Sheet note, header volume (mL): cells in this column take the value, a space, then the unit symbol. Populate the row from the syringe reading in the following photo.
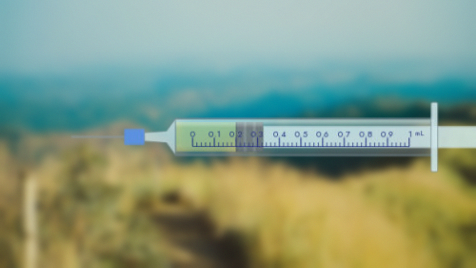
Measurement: 0.2 mL
